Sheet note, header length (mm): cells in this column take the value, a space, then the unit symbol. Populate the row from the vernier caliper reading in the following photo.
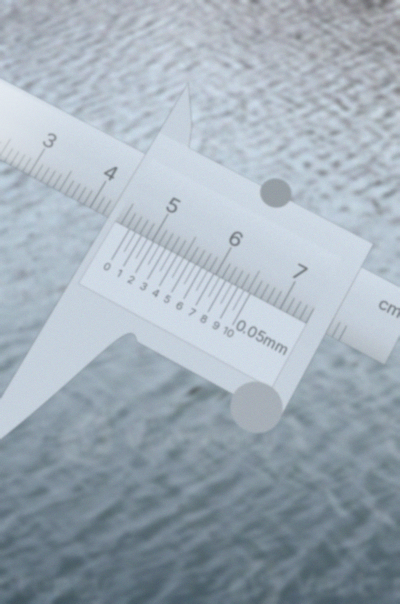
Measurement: 46.4 mm
